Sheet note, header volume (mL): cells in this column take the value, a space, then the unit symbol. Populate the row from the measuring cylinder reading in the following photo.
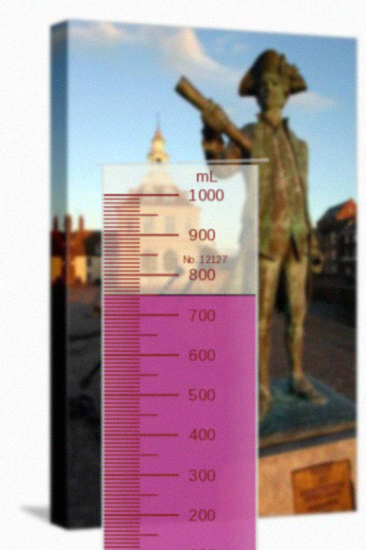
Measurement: 750 mL
